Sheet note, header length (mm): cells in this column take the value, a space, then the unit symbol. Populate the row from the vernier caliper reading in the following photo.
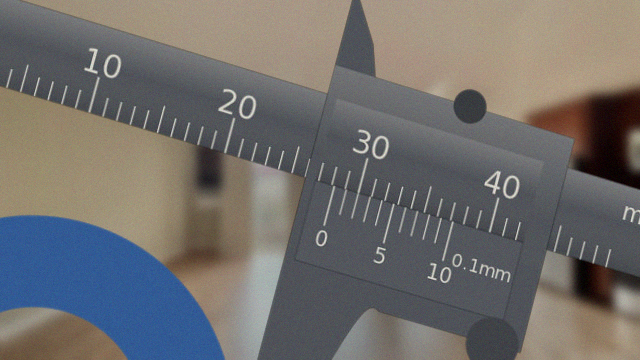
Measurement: 28.2 mm
